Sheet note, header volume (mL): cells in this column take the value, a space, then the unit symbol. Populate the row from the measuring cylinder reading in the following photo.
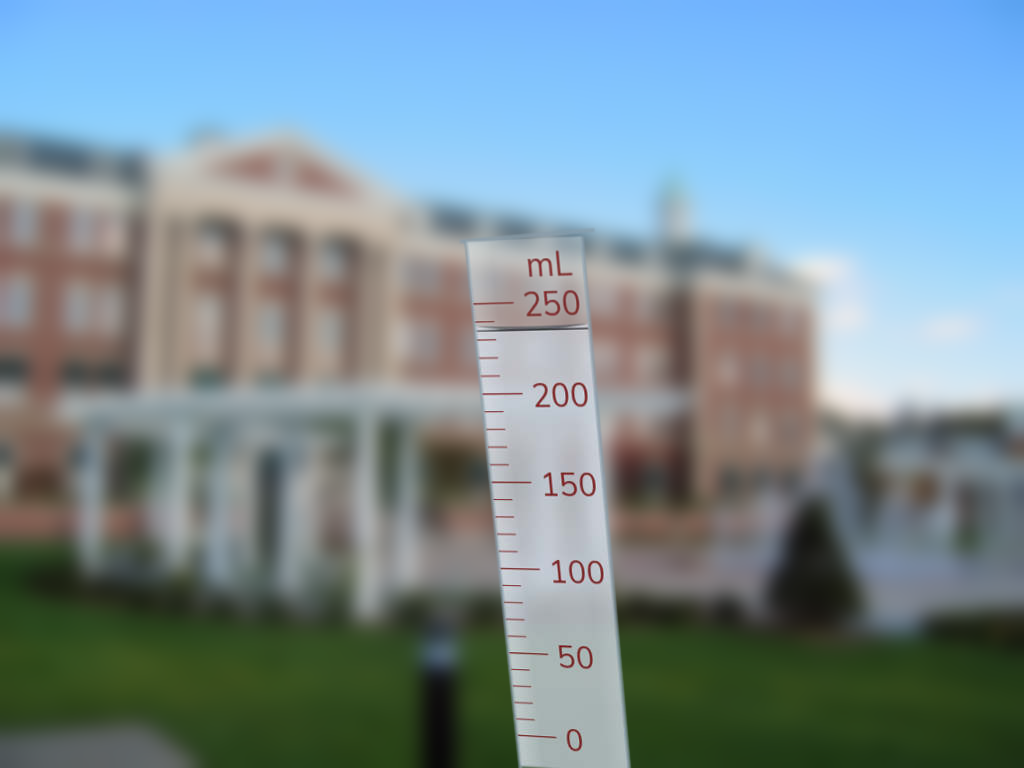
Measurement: 235 mL
